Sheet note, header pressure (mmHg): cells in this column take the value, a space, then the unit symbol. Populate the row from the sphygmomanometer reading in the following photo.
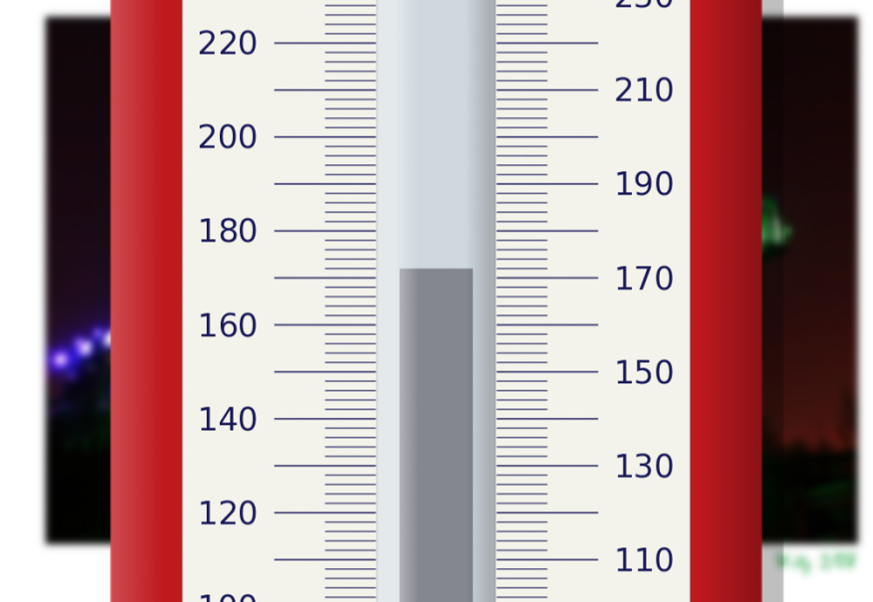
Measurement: 172 mmHg
